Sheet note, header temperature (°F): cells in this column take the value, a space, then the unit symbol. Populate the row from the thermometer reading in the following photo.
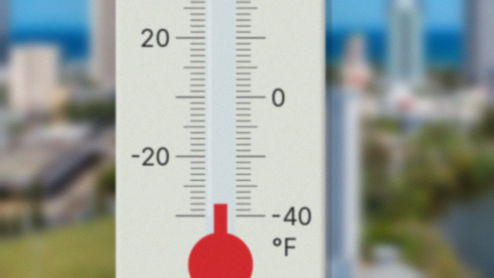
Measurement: -36 °F
